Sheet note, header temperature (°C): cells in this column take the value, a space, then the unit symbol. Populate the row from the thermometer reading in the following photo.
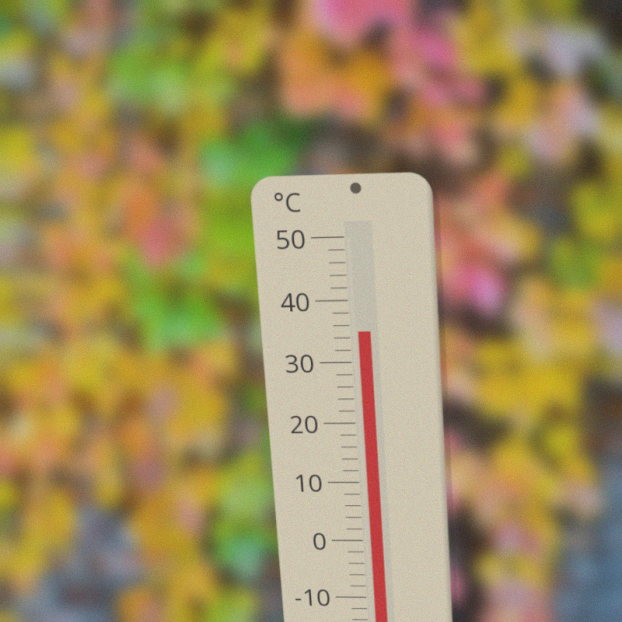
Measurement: 35 °C
